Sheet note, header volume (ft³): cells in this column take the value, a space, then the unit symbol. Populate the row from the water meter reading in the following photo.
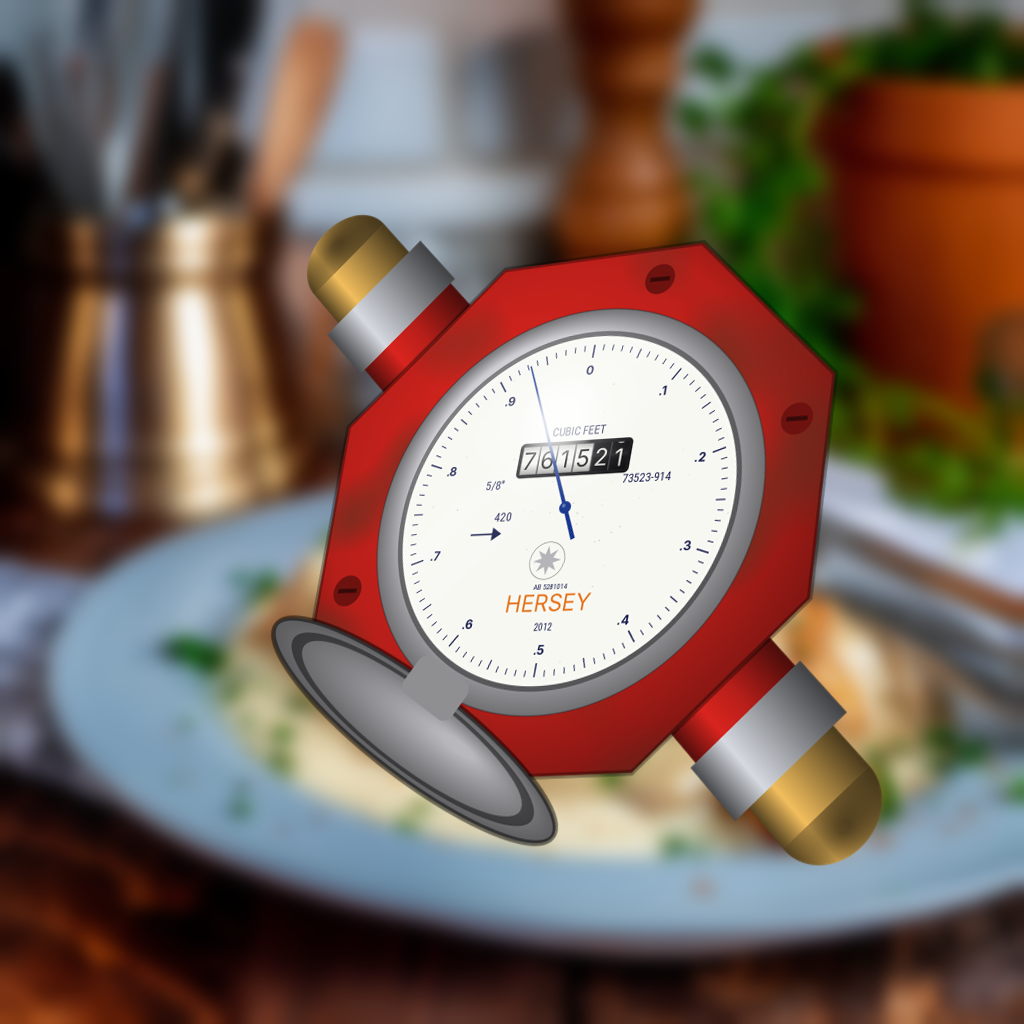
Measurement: 761520.93 ft³
